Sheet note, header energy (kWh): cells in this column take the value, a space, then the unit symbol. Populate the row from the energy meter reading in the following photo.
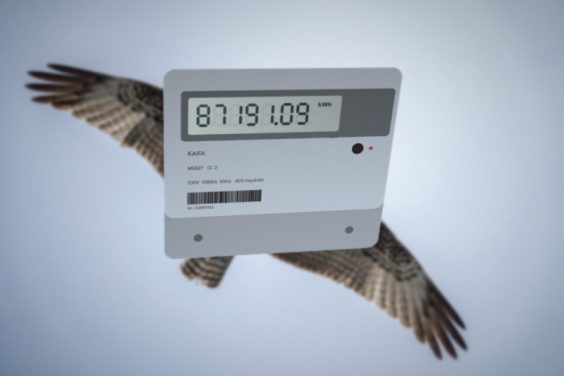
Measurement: 87191.09 kWh
